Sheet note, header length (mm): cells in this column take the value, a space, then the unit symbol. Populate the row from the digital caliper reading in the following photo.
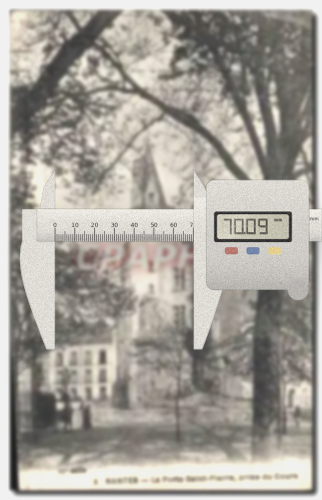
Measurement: 70.09 mm
